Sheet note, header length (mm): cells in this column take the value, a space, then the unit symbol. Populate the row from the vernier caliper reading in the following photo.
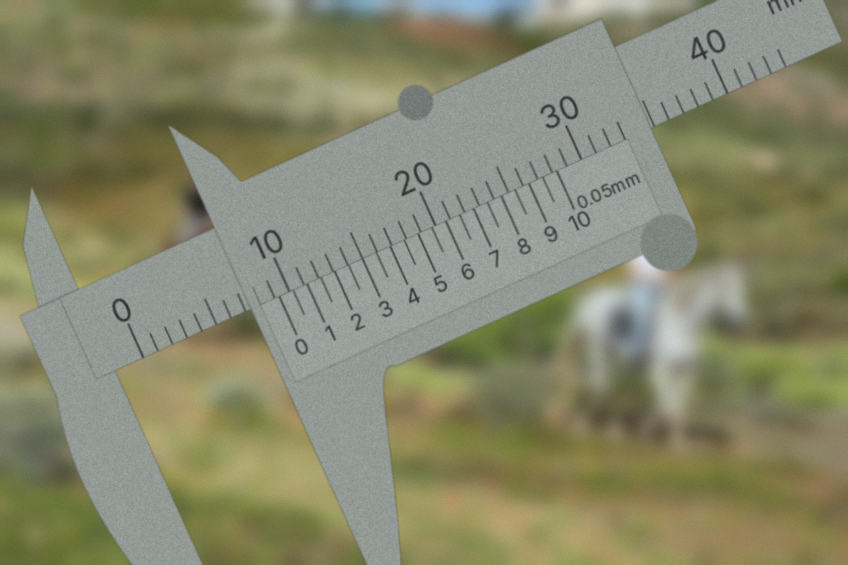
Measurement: 9.3 mm
